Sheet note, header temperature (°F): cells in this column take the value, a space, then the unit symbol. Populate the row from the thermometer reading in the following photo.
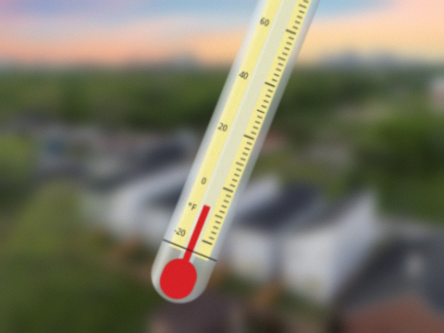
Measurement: -8 °F
